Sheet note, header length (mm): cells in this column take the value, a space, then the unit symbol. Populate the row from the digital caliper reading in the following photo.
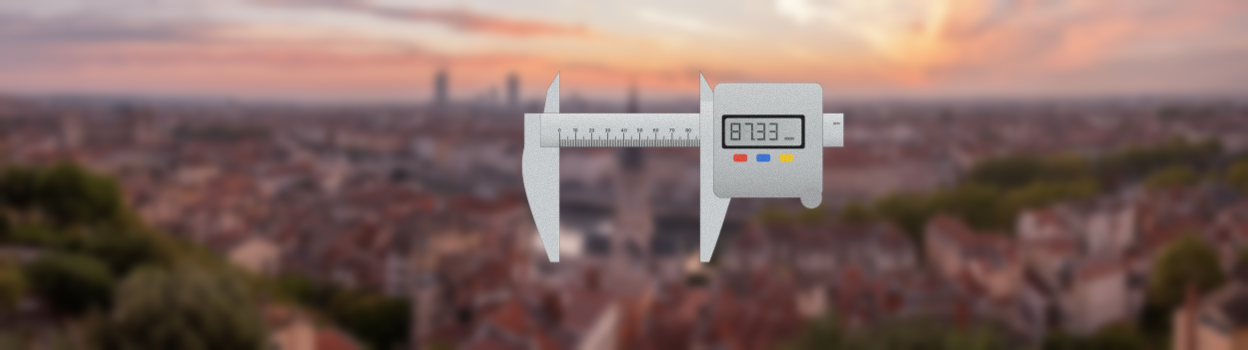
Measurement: 87.33 mm
